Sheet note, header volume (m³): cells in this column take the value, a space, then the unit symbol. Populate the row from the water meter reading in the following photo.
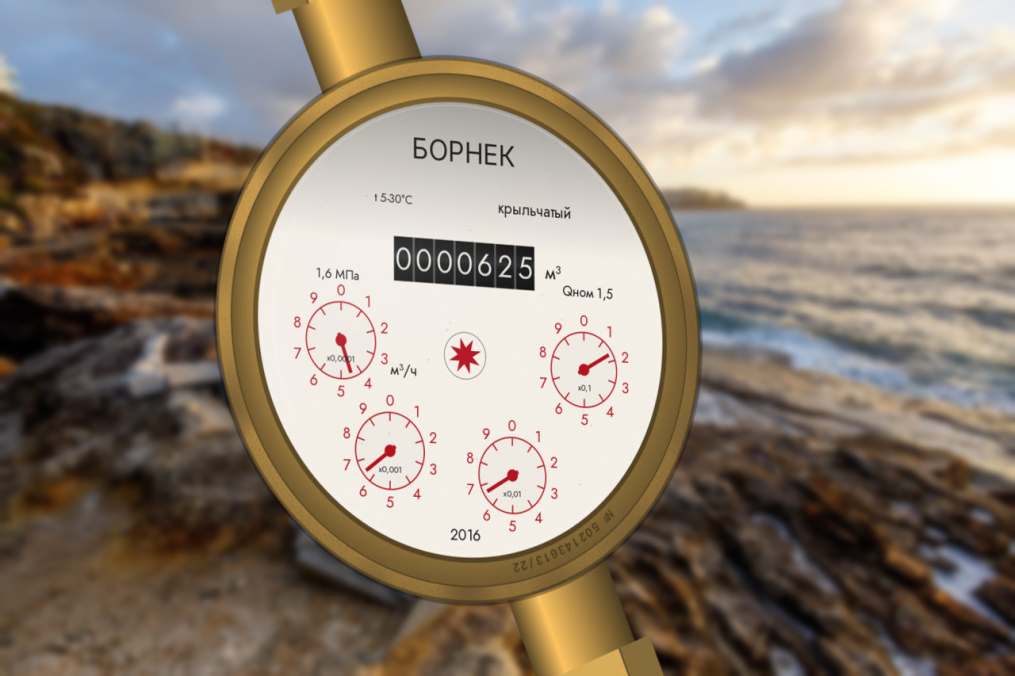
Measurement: 625.1664 m³
